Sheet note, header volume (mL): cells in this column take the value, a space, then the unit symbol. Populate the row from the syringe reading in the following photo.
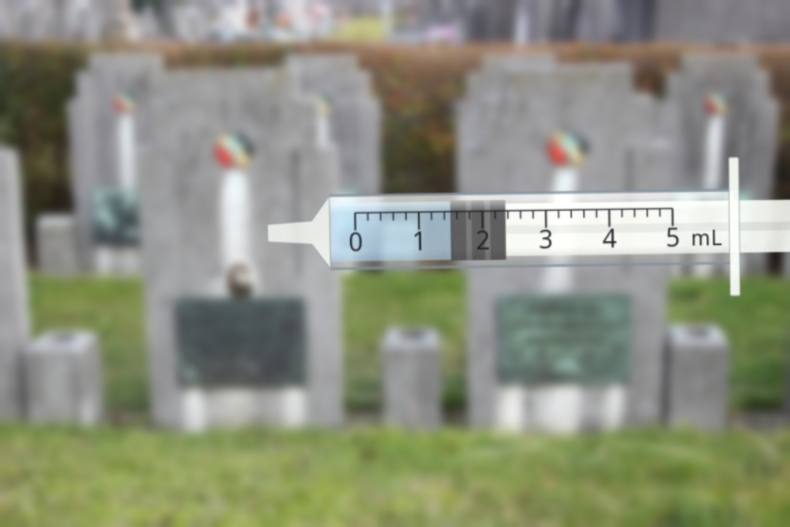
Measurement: 1.5 mL
